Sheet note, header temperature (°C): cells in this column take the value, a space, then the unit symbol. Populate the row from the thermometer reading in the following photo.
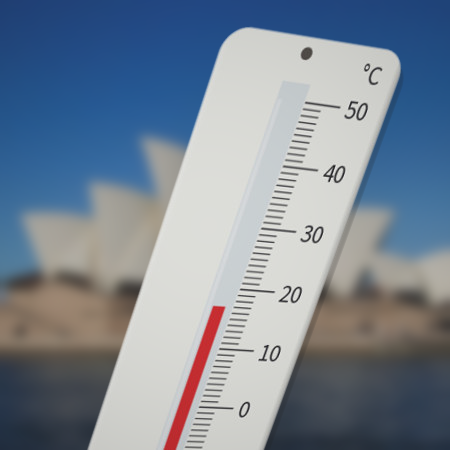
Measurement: 17 °C
